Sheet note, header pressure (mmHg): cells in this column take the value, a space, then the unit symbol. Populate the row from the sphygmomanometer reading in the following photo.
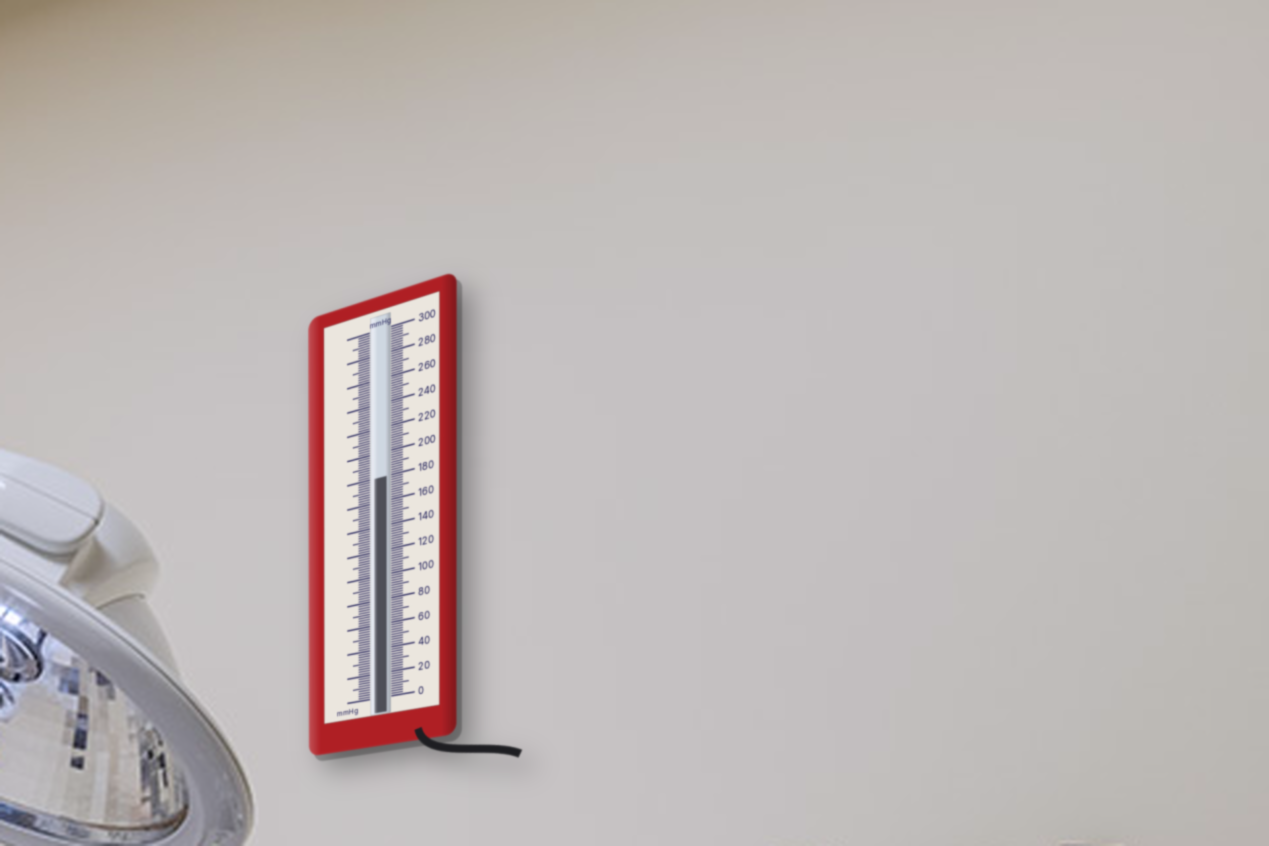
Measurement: 180 mmHg
